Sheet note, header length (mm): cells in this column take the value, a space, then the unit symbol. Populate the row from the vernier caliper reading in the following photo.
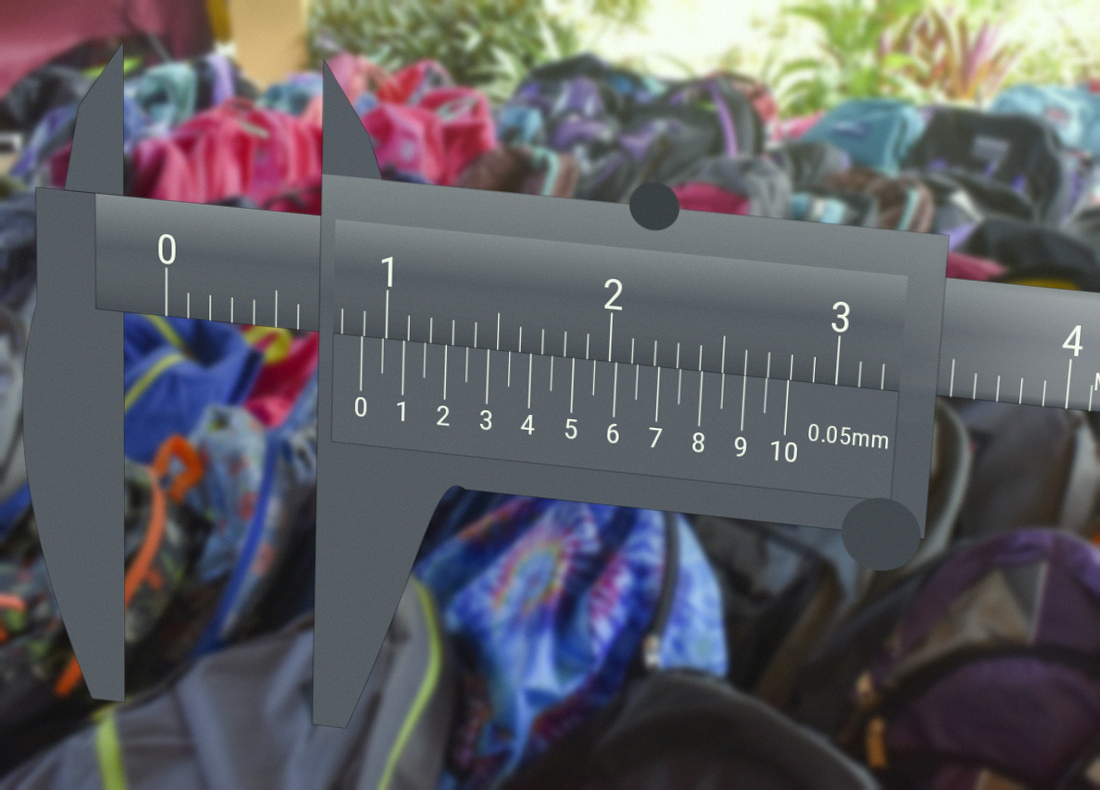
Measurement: 8.9 mm
